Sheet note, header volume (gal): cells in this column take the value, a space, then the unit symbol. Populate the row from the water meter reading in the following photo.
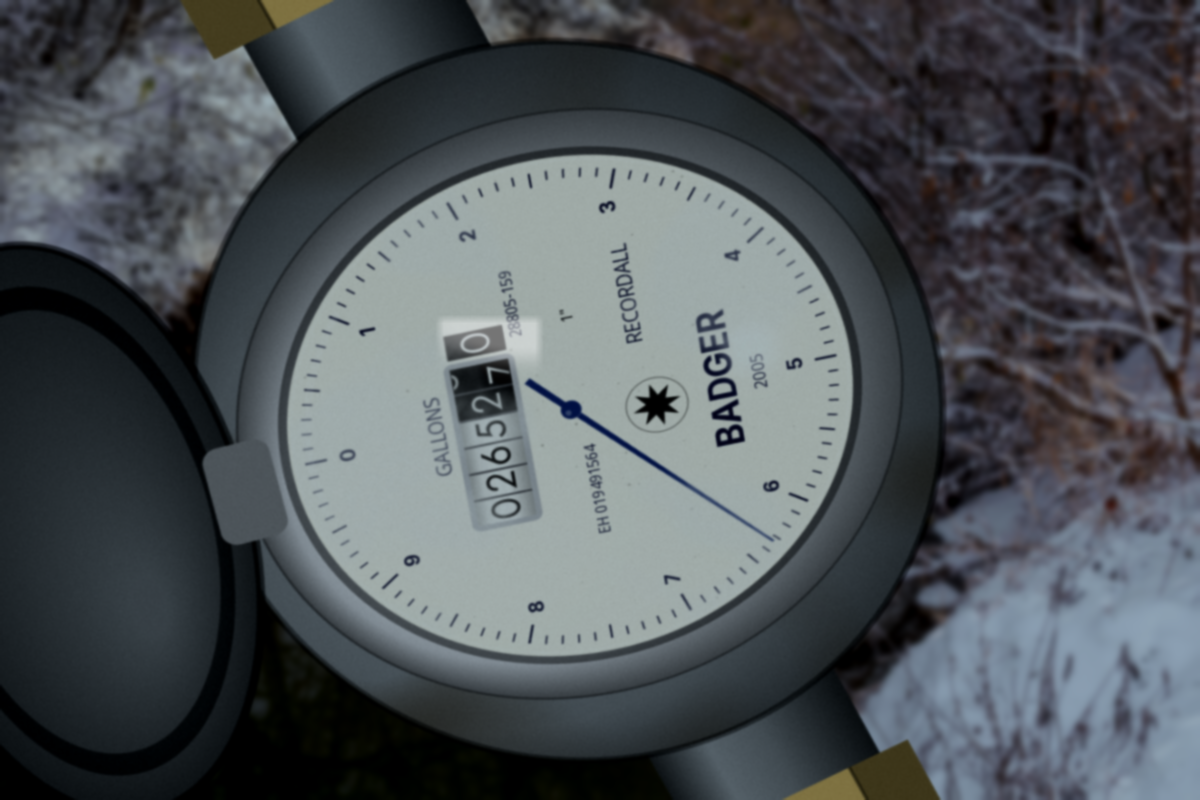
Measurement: 265266.3 gal
